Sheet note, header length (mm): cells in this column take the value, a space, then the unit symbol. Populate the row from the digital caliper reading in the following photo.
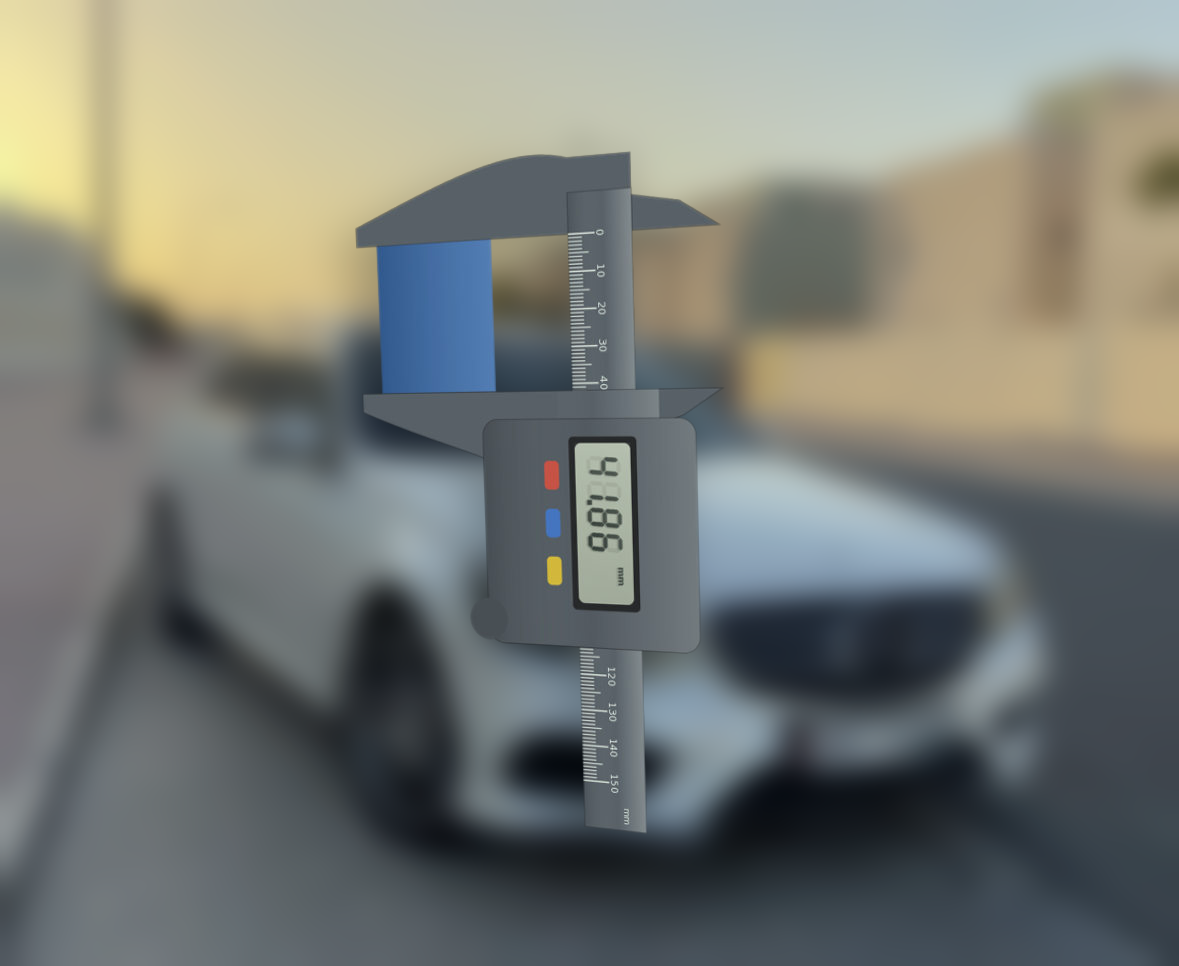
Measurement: 41.86 mm
